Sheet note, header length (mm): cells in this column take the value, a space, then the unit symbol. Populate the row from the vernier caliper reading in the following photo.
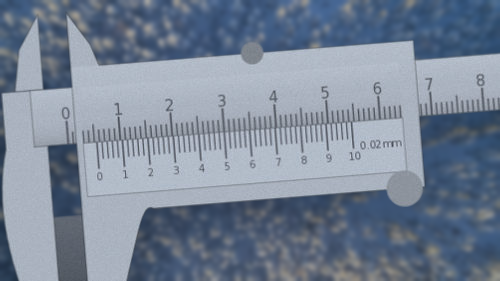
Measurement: 5.5 mm
